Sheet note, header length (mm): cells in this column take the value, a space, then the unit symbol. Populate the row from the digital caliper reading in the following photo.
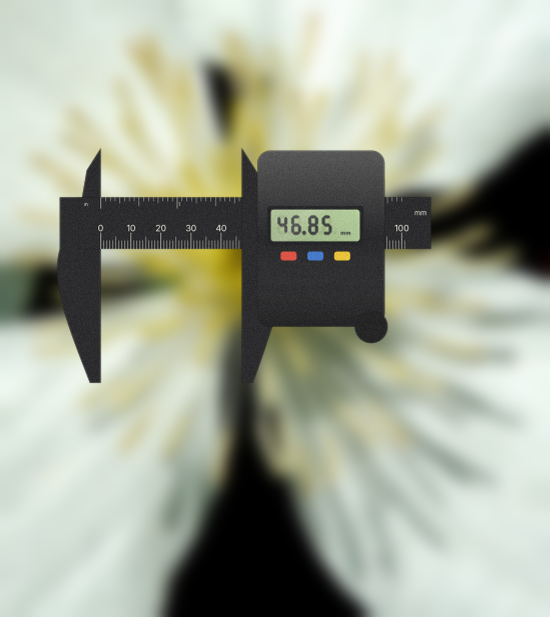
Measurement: 46.85 mm
